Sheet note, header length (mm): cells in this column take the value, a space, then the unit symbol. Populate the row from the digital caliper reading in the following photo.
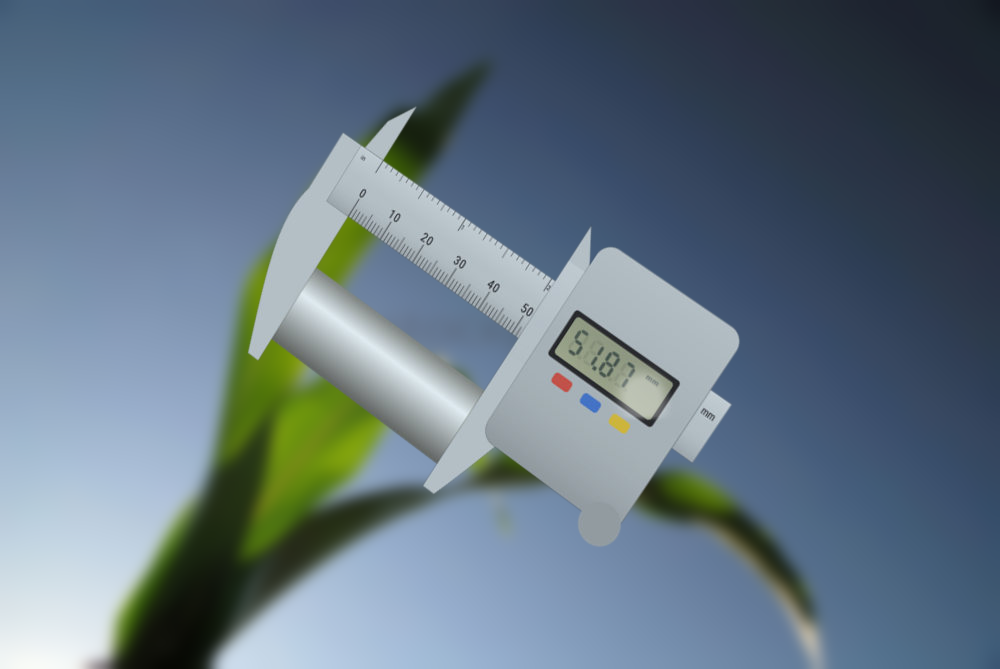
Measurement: 51.87 mm
